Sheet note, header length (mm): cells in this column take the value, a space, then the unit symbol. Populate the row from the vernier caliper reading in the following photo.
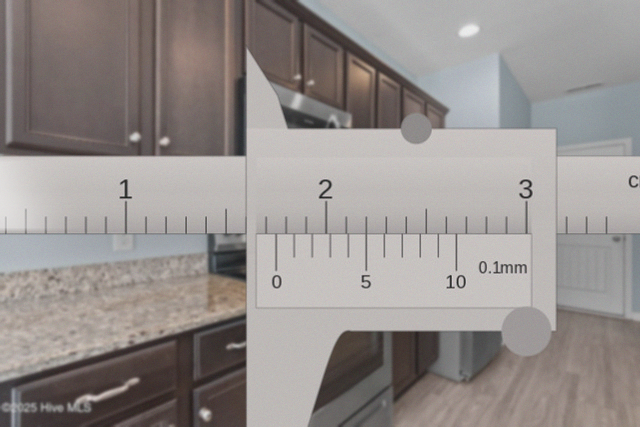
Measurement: 17.5 mm
